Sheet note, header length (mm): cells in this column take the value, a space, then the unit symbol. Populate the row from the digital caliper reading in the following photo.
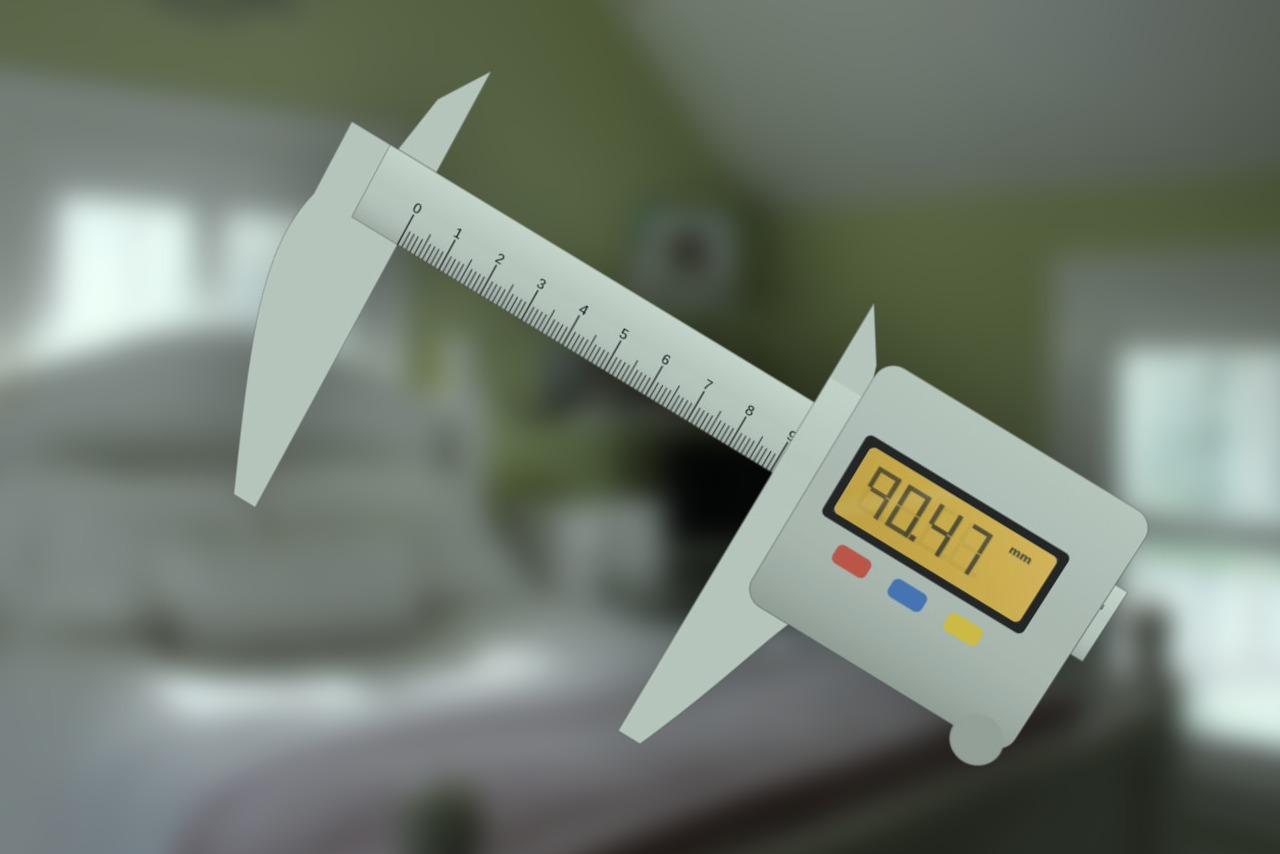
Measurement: 90.47 mm
